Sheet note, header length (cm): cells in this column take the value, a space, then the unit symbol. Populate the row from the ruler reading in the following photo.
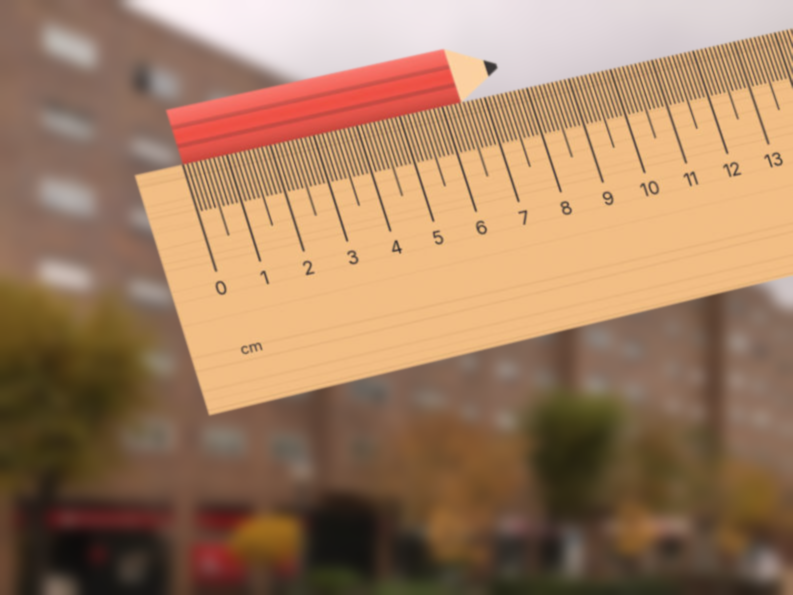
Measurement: 7.5 cm
